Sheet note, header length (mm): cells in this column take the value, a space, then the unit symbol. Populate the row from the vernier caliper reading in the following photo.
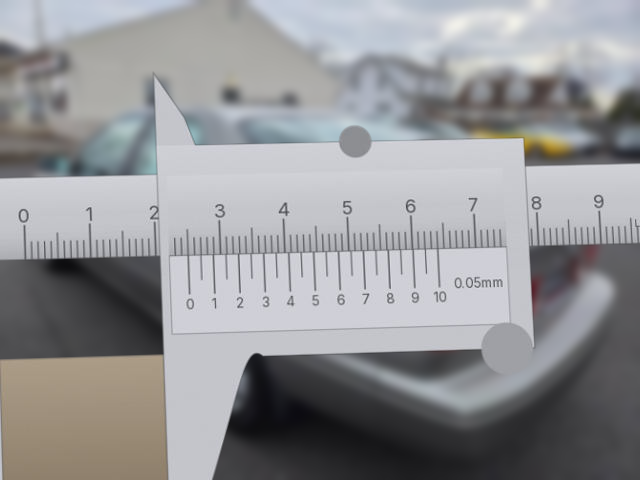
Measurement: 25.0 mm
